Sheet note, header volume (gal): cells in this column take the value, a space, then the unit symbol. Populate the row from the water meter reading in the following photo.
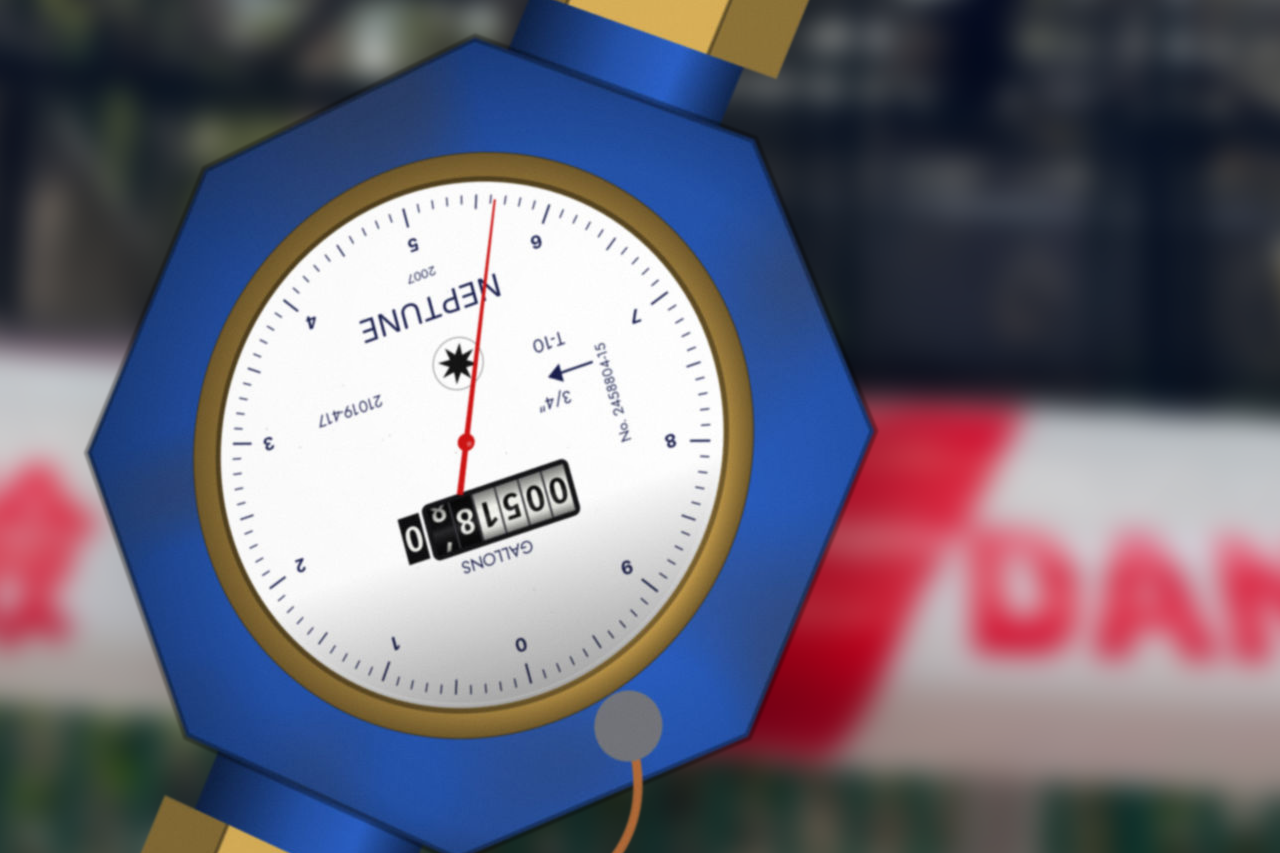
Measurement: 51875.6 gal
